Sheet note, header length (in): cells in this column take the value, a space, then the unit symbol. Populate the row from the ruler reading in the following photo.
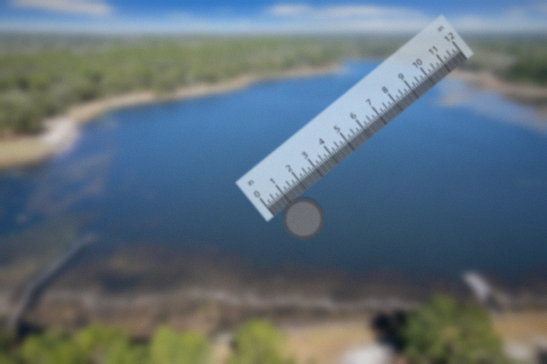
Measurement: 2 in
